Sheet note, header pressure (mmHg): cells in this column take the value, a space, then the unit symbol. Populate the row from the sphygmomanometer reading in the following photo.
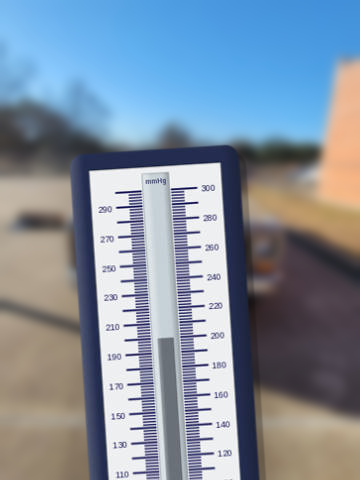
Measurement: 200 mmHg
